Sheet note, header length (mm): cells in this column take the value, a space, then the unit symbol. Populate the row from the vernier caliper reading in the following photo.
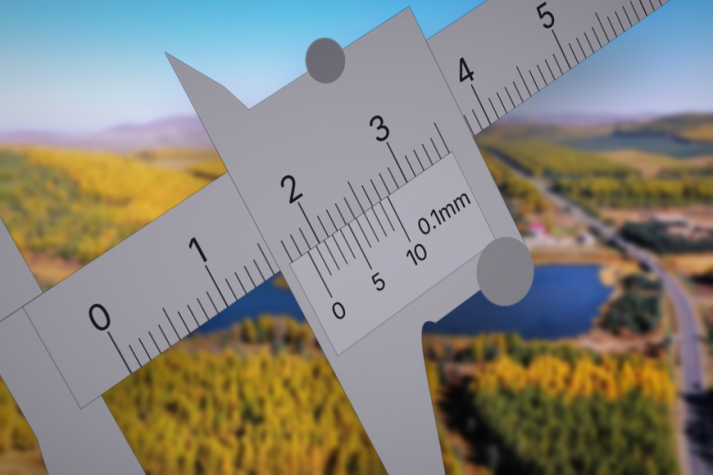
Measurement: 18.7 mm
